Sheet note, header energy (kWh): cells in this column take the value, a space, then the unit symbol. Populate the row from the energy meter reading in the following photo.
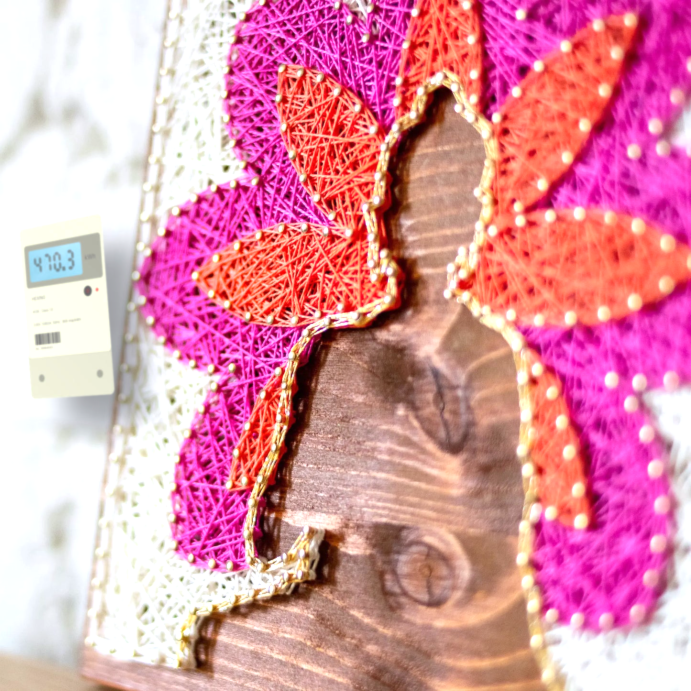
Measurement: 470.3 kWh
